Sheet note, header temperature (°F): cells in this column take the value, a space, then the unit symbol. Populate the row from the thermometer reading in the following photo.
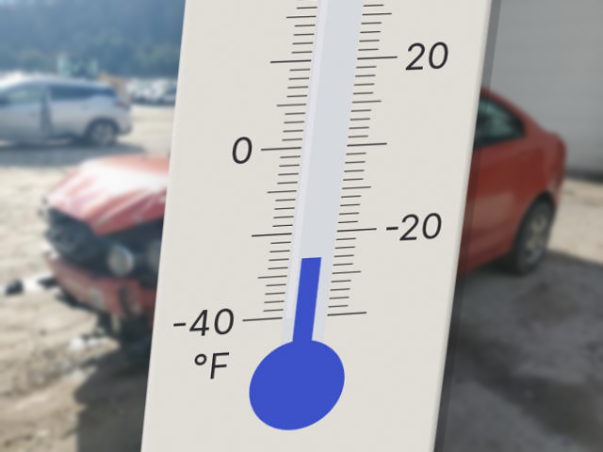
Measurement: -26 °F
